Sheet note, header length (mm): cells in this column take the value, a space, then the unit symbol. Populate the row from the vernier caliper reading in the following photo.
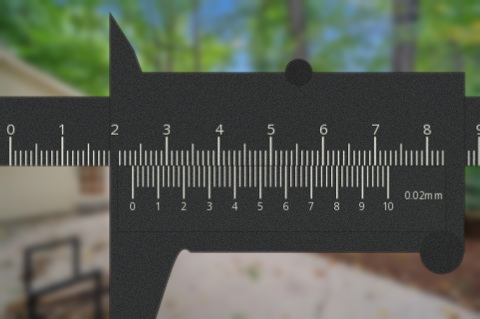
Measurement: 23.5 mm
